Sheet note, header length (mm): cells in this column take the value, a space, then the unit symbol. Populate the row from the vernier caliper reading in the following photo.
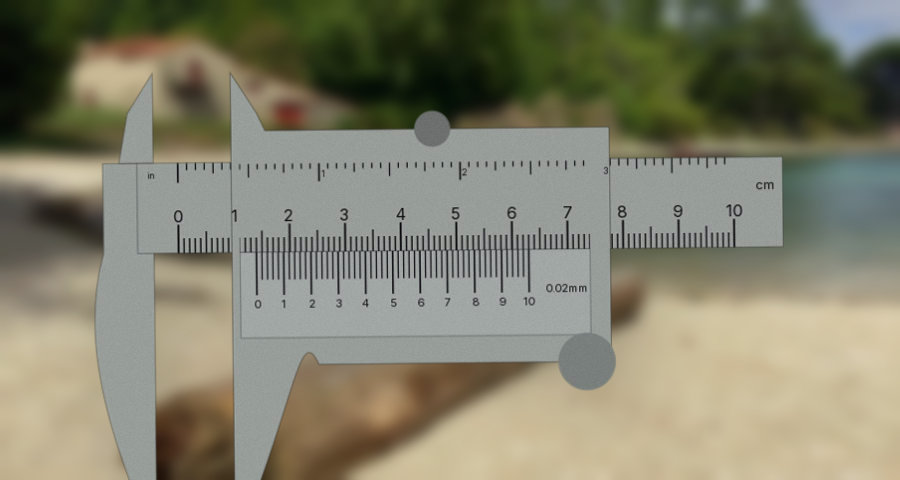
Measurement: 14.0 mm
